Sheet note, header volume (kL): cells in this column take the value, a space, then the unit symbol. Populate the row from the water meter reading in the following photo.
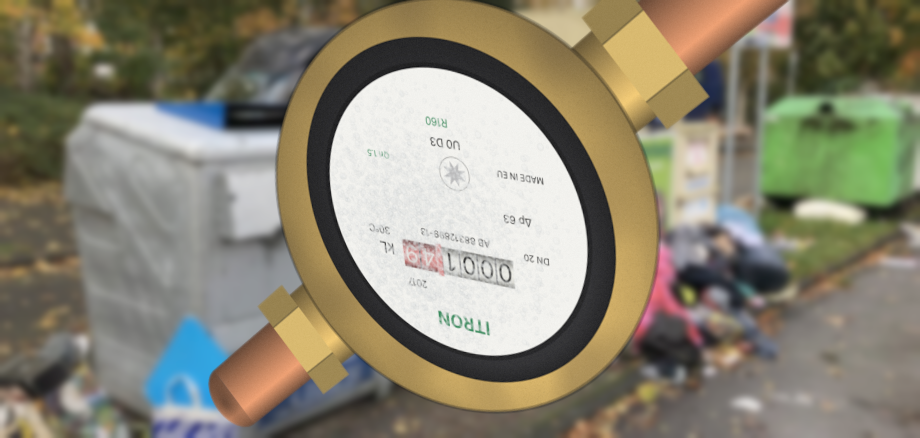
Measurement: 1.49 kL
